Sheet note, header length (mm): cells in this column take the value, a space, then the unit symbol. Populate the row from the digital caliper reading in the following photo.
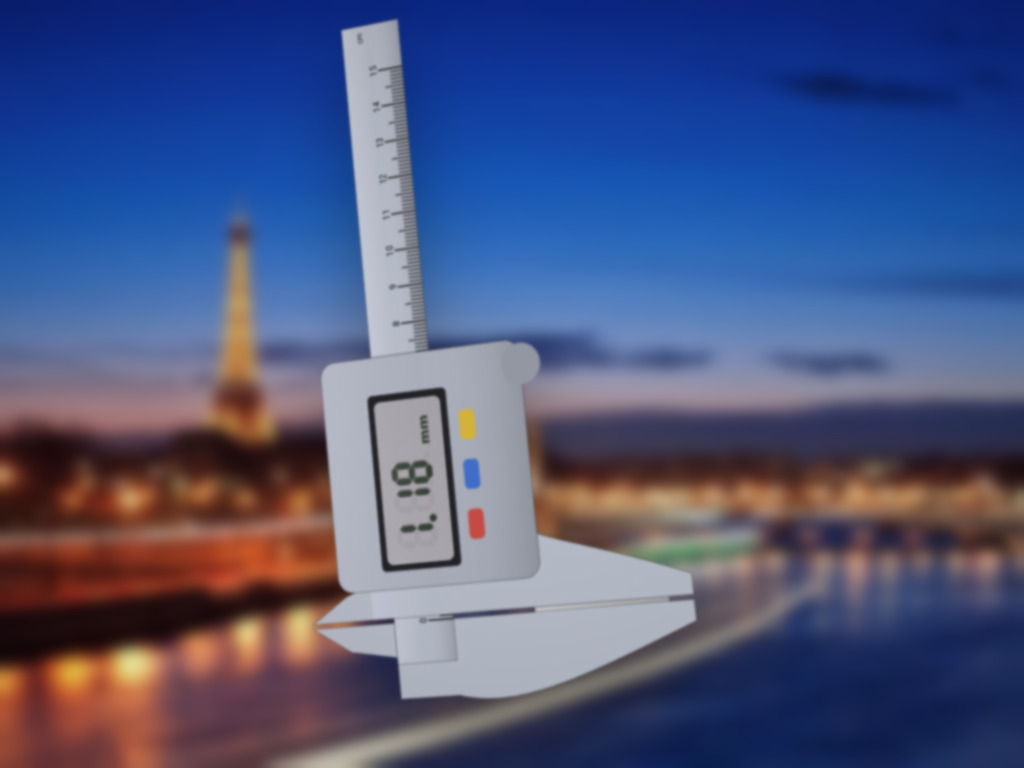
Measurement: 1.18 mm
